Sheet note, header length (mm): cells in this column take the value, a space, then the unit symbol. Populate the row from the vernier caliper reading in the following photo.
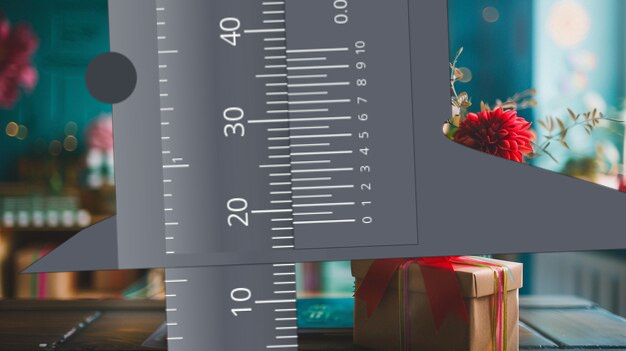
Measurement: 18.6 mm
